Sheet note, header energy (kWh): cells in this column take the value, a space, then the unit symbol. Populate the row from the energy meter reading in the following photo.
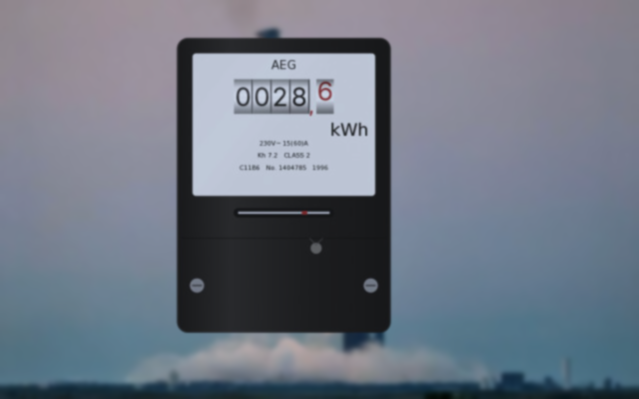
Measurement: 28.6 kWh
